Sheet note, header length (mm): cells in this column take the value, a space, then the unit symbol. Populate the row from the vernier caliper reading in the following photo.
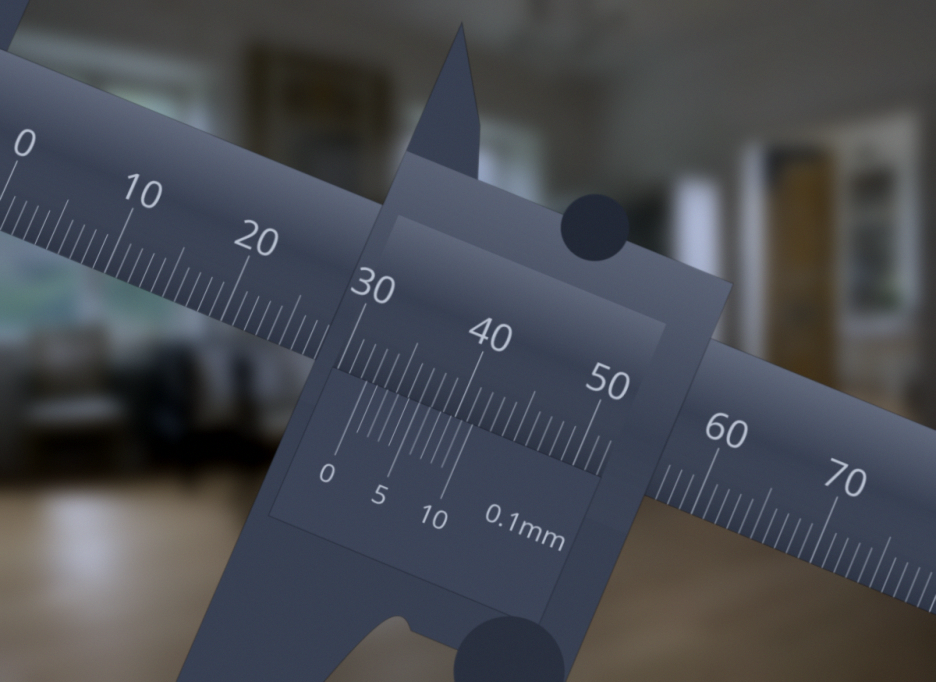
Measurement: 32.5 mm
